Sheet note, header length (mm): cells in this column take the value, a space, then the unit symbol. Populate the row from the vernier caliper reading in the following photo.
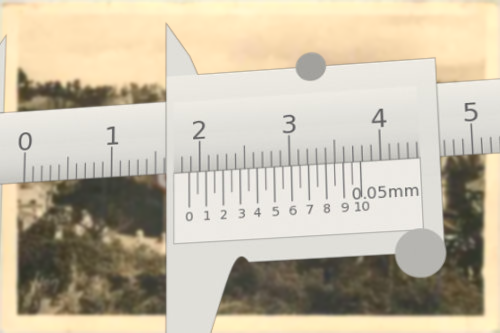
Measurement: 18.8 mm
